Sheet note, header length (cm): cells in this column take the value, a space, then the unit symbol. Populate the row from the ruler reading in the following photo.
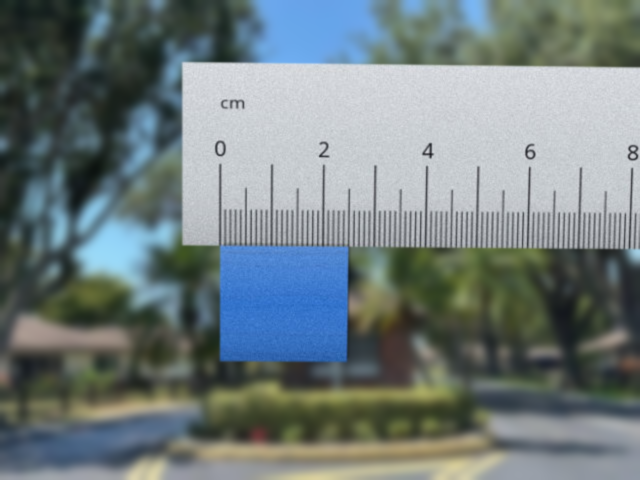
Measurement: 2.5 cm
